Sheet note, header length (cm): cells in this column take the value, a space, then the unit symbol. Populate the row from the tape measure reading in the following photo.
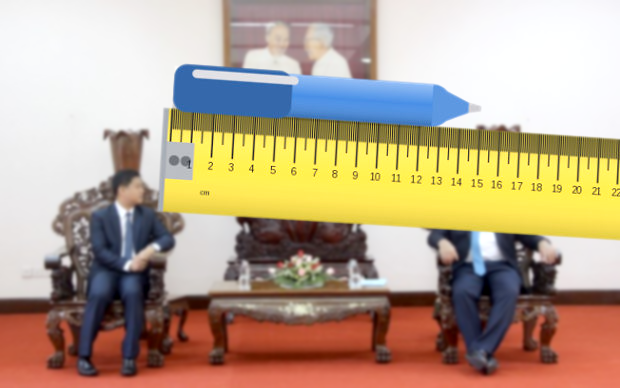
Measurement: 15 cm
